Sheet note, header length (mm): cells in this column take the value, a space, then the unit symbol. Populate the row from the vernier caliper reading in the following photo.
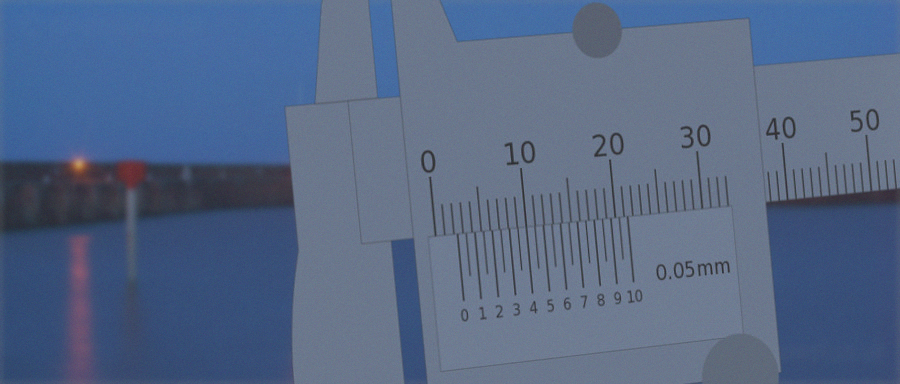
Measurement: 2.4 mm
